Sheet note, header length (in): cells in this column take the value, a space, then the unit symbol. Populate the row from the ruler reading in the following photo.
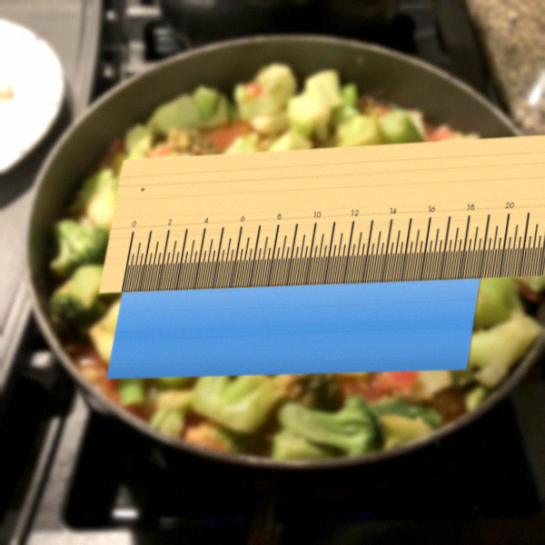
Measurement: 19 in
